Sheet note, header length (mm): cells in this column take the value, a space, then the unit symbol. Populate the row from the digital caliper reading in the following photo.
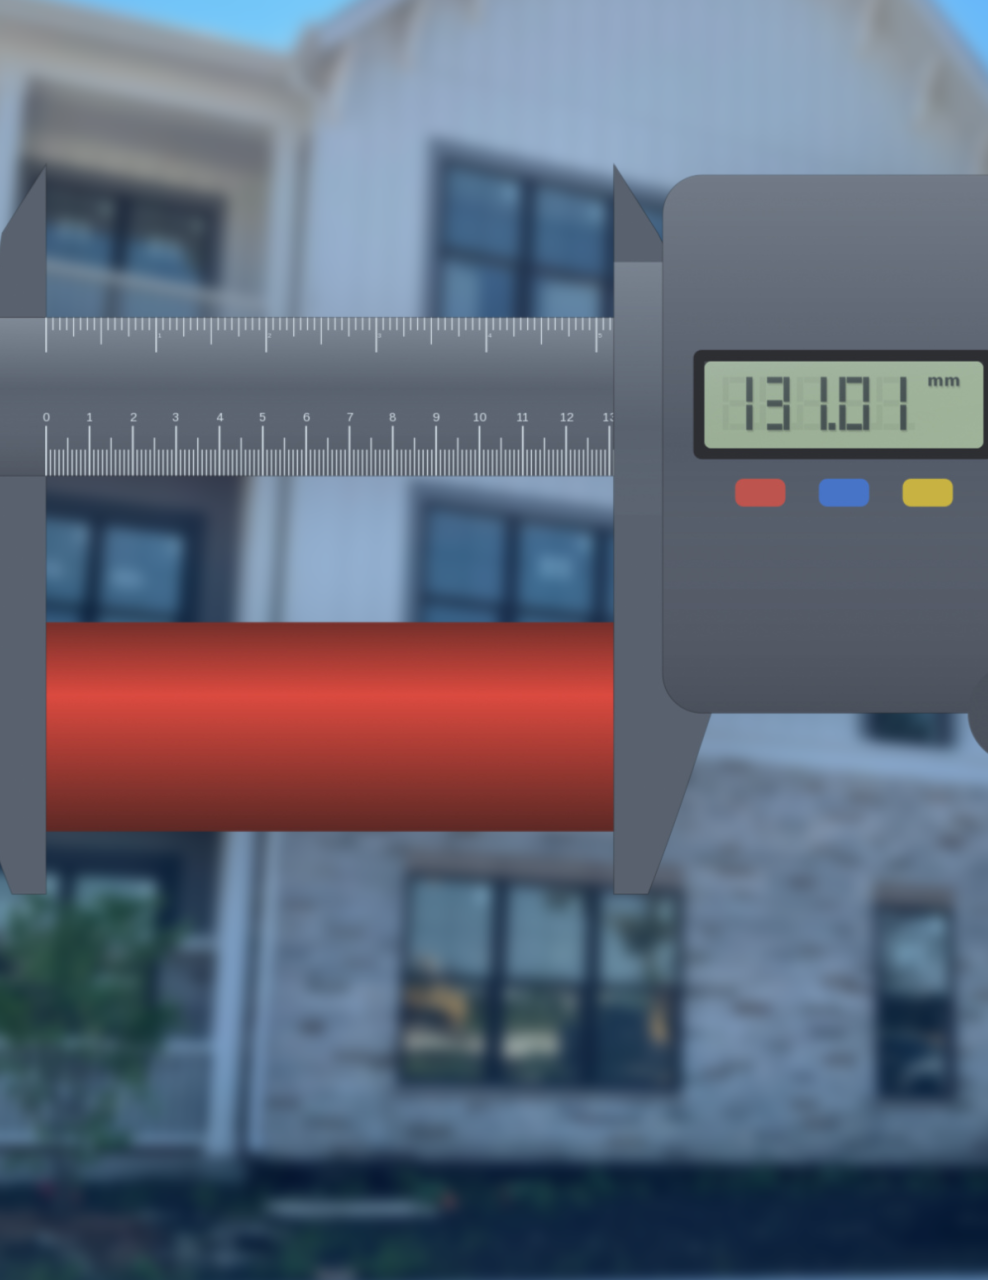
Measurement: 131.01 mm
